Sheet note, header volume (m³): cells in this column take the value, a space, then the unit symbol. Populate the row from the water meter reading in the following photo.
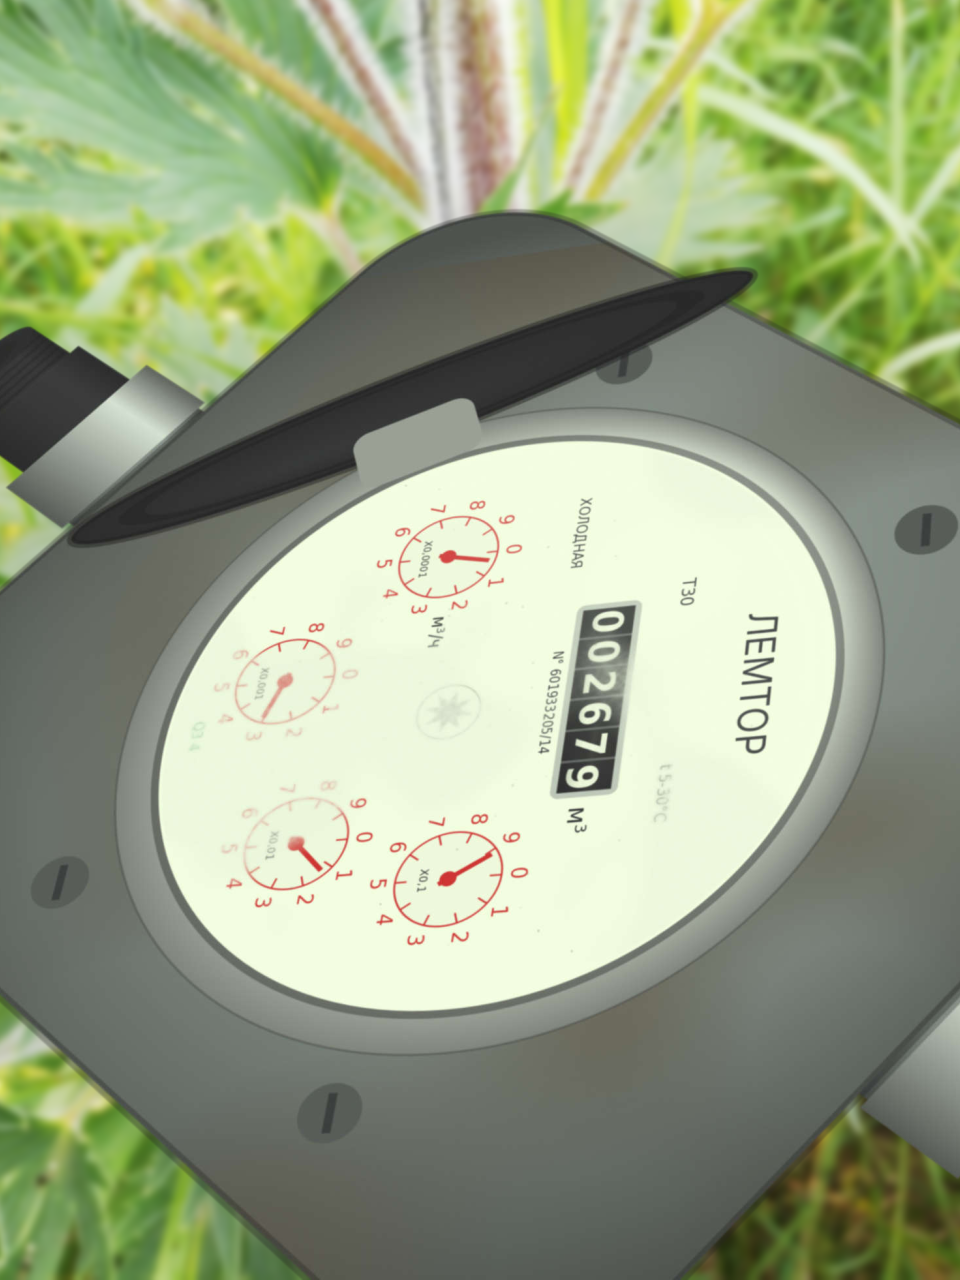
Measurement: 2678.9130 m³
